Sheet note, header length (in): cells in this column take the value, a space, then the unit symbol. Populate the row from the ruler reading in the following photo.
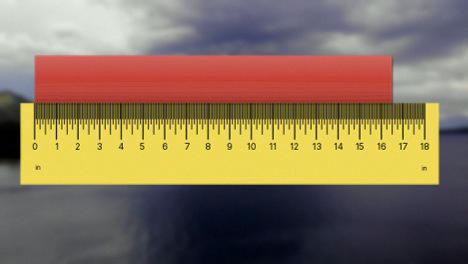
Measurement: 16.5 in
